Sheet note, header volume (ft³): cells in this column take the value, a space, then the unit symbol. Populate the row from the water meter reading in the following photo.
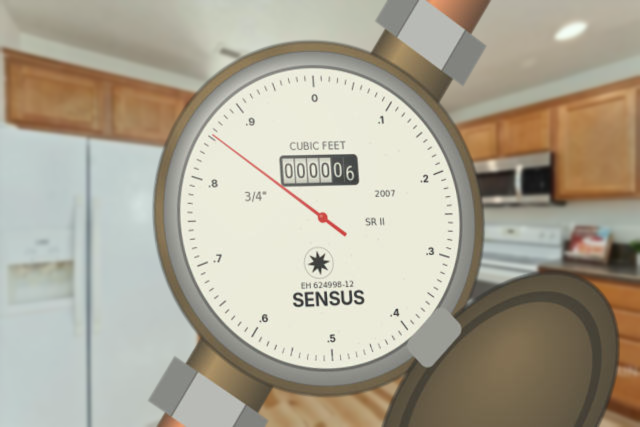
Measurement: 5.85 ft³
